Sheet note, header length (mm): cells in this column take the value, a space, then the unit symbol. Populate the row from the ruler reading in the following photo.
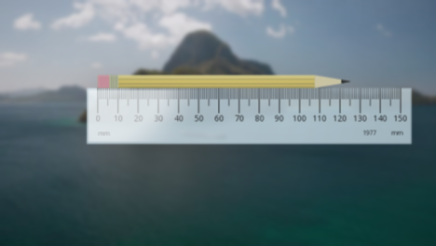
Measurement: 125 mm
